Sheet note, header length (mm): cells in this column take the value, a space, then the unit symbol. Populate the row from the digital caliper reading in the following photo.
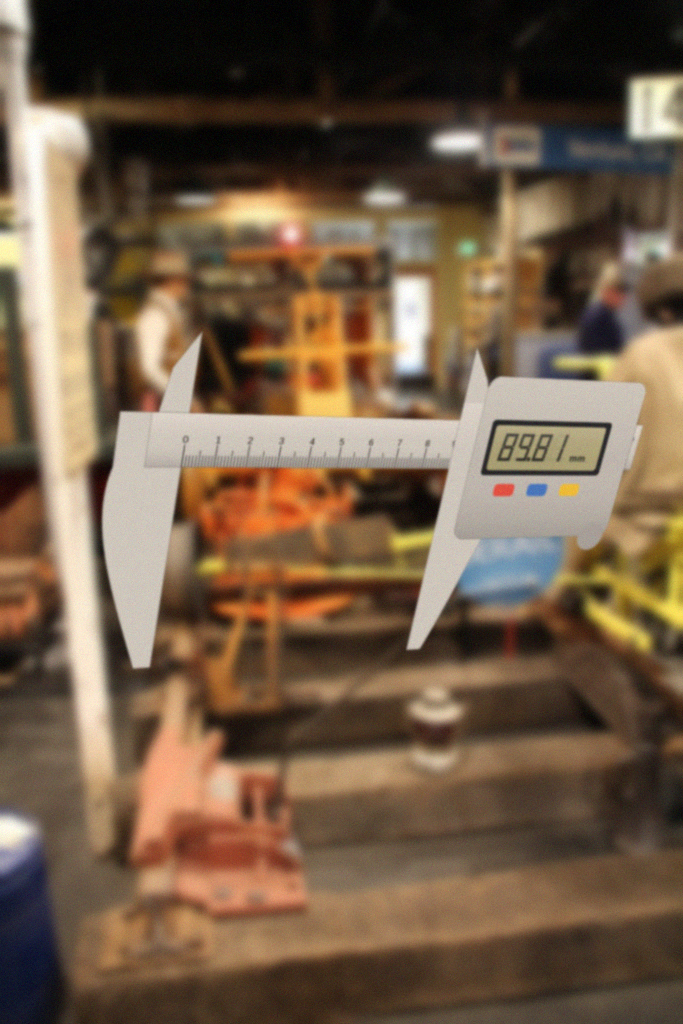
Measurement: 89.81 mm
